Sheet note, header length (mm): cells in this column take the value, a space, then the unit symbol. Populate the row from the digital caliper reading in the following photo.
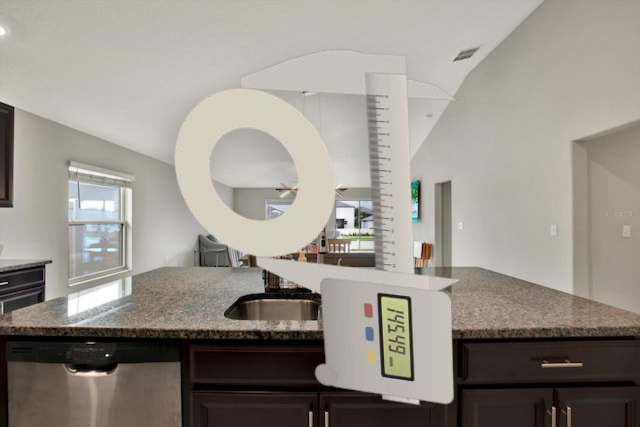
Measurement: 145.49 mm
